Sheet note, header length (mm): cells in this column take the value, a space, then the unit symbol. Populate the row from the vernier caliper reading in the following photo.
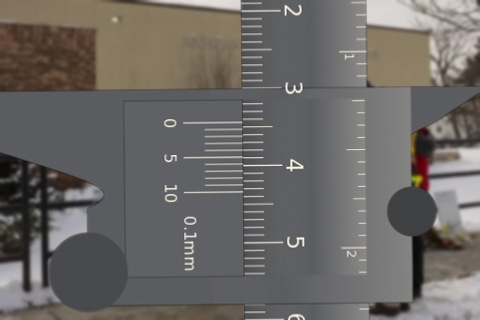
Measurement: 34.4 mm
